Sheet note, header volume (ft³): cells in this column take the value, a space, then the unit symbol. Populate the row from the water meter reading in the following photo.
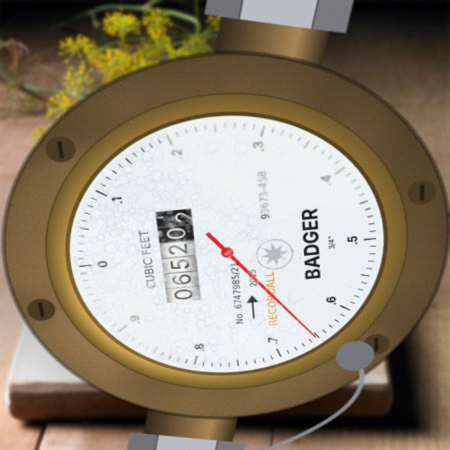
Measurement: 65201.65 ft³
